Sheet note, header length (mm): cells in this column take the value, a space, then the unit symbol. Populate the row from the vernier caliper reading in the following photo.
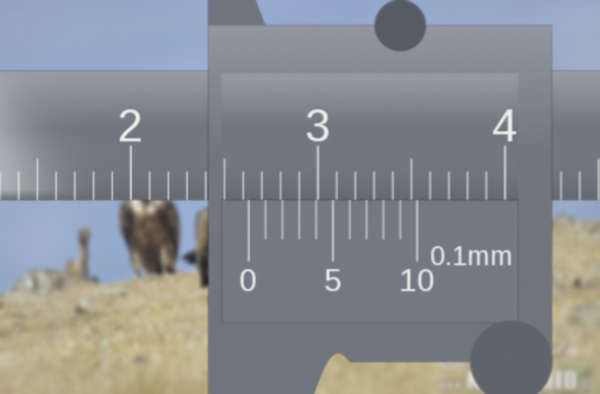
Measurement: 26.3 mm
